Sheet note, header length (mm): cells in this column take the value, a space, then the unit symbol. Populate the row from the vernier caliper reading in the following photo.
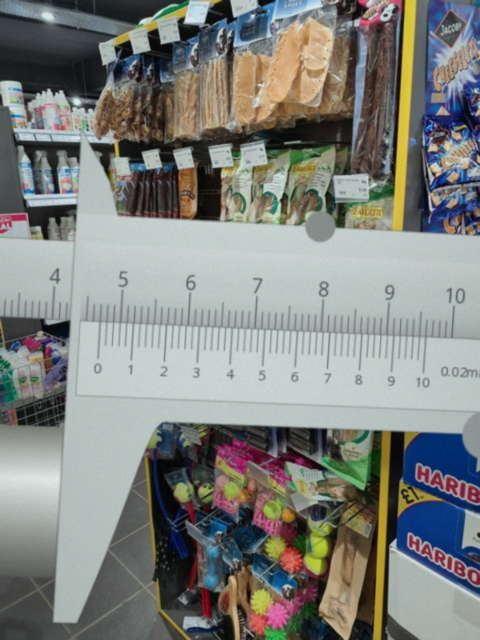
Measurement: 47.0 mm
